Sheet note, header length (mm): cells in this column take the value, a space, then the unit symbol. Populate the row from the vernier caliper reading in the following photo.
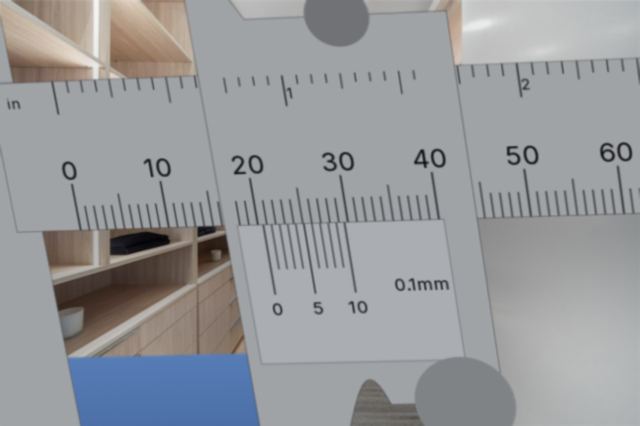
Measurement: 20.6 mm
